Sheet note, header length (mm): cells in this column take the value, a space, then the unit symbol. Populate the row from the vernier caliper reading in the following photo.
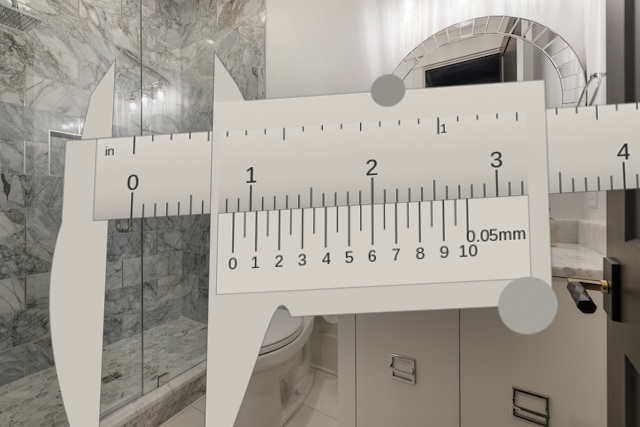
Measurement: 8.6 mm
